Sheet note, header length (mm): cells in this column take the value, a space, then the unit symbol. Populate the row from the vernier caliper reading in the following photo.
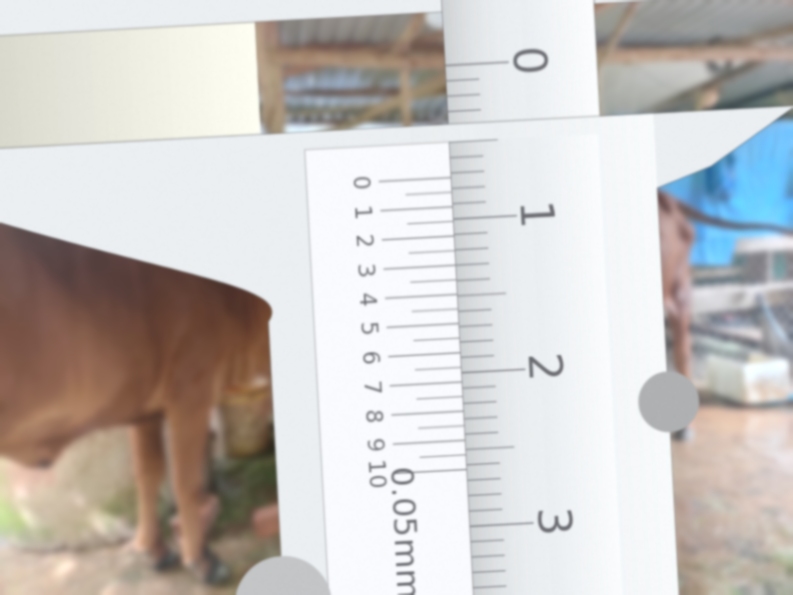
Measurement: 7.3 mm
